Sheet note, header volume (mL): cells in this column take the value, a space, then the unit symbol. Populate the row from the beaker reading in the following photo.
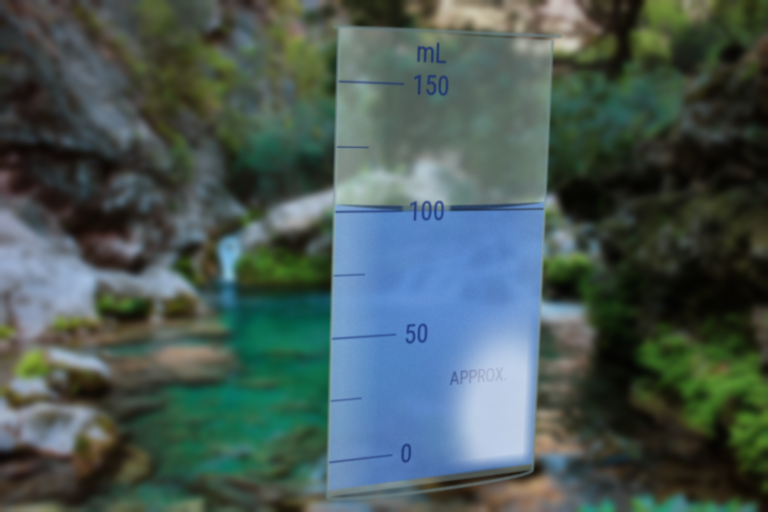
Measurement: 100 mL
